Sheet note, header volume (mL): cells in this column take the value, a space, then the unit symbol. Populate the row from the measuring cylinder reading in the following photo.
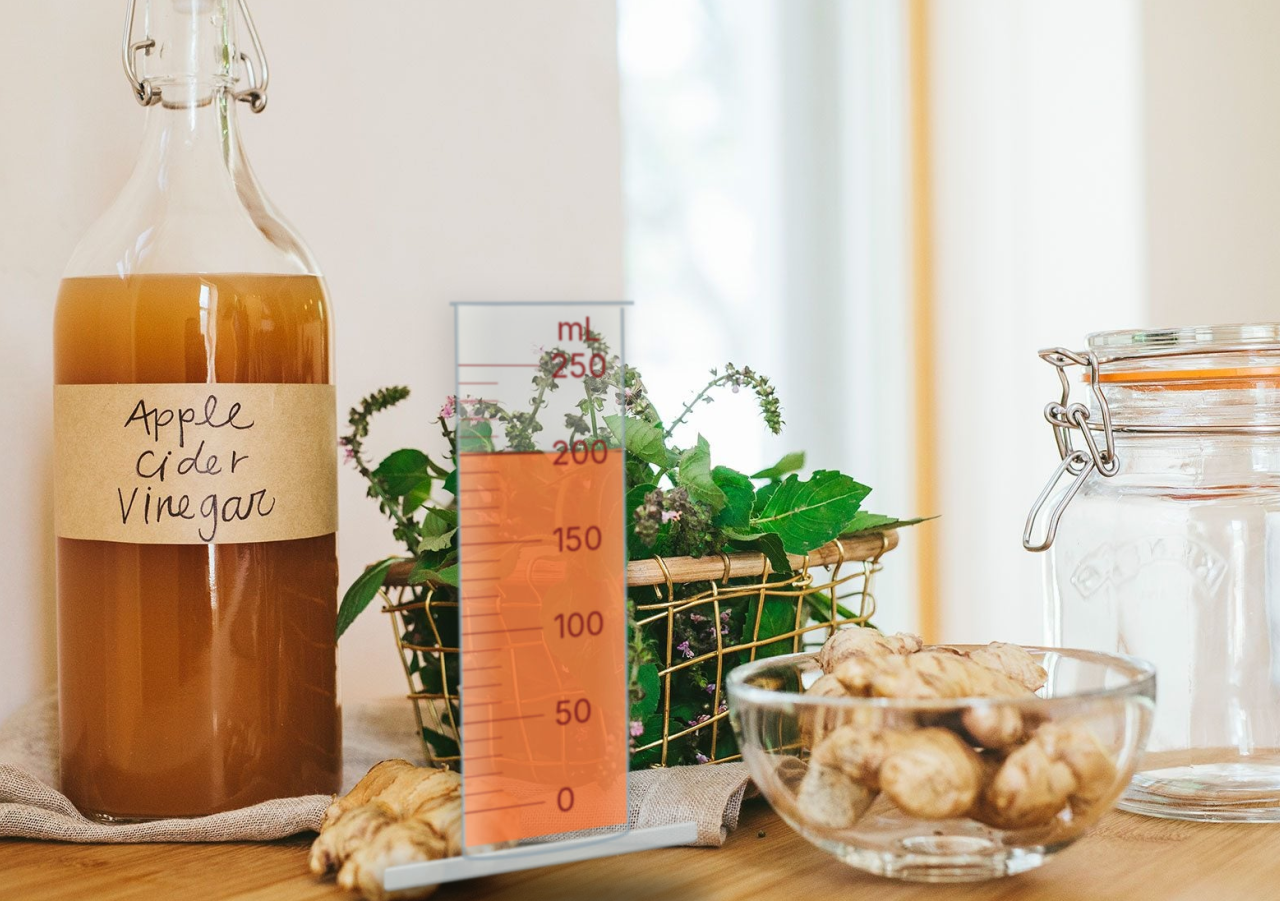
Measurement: 200 mL
